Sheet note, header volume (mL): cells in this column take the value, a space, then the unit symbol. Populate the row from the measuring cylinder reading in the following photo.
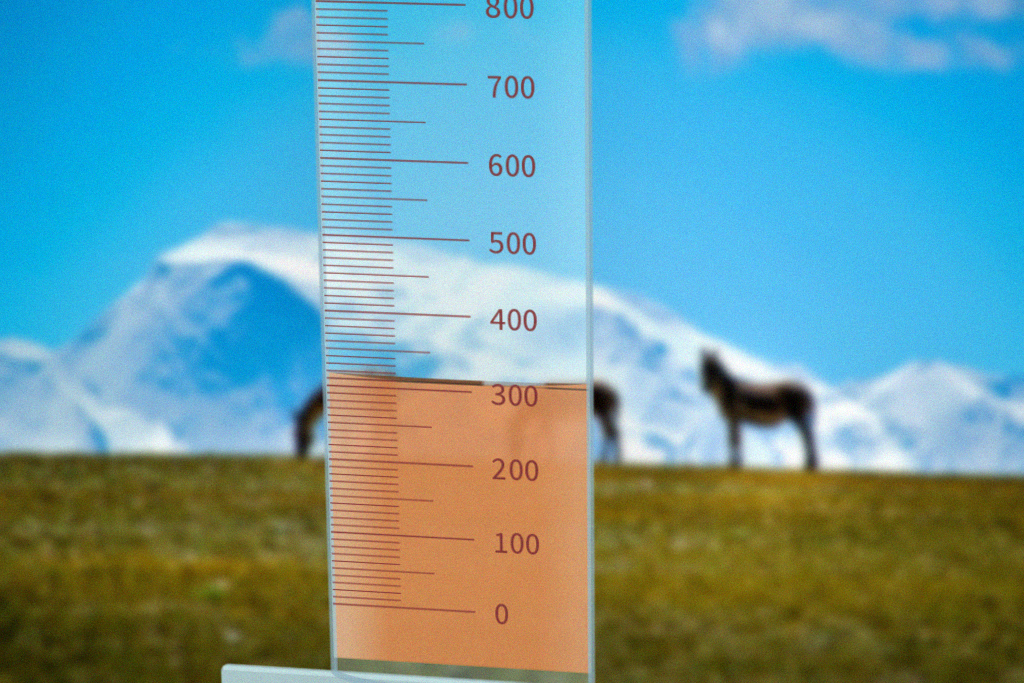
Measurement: 310 mL
